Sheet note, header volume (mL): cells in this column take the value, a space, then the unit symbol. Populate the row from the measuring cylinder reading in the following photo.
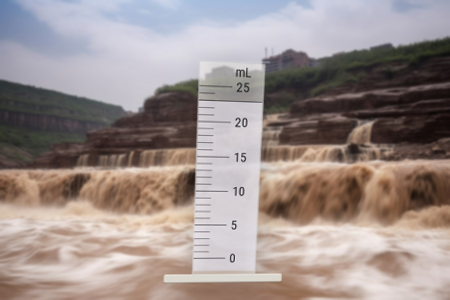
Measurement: 23 mL
